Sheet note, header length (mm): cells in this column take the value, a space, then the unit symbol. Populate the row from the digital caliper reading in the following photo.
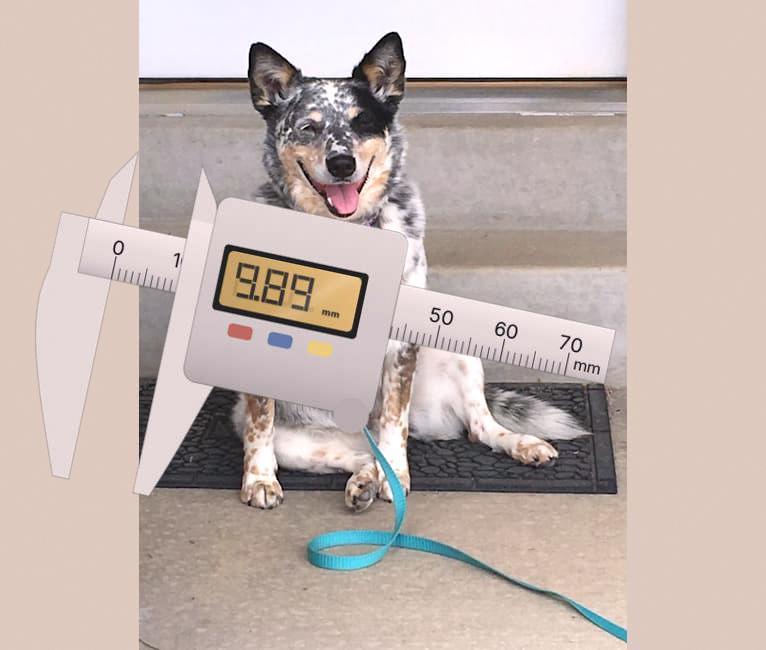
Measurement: 9.89 mm
